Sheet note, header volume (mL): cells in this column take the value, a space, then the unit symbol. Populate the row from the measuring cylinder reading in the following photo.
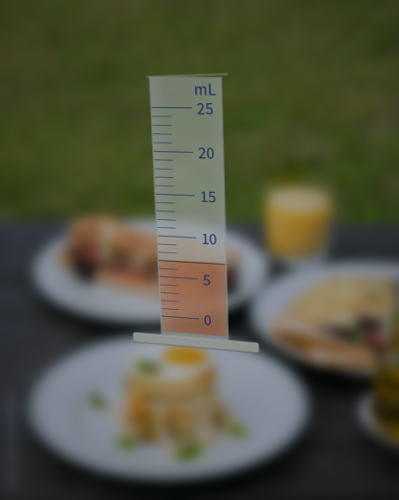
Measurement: 7 mL
